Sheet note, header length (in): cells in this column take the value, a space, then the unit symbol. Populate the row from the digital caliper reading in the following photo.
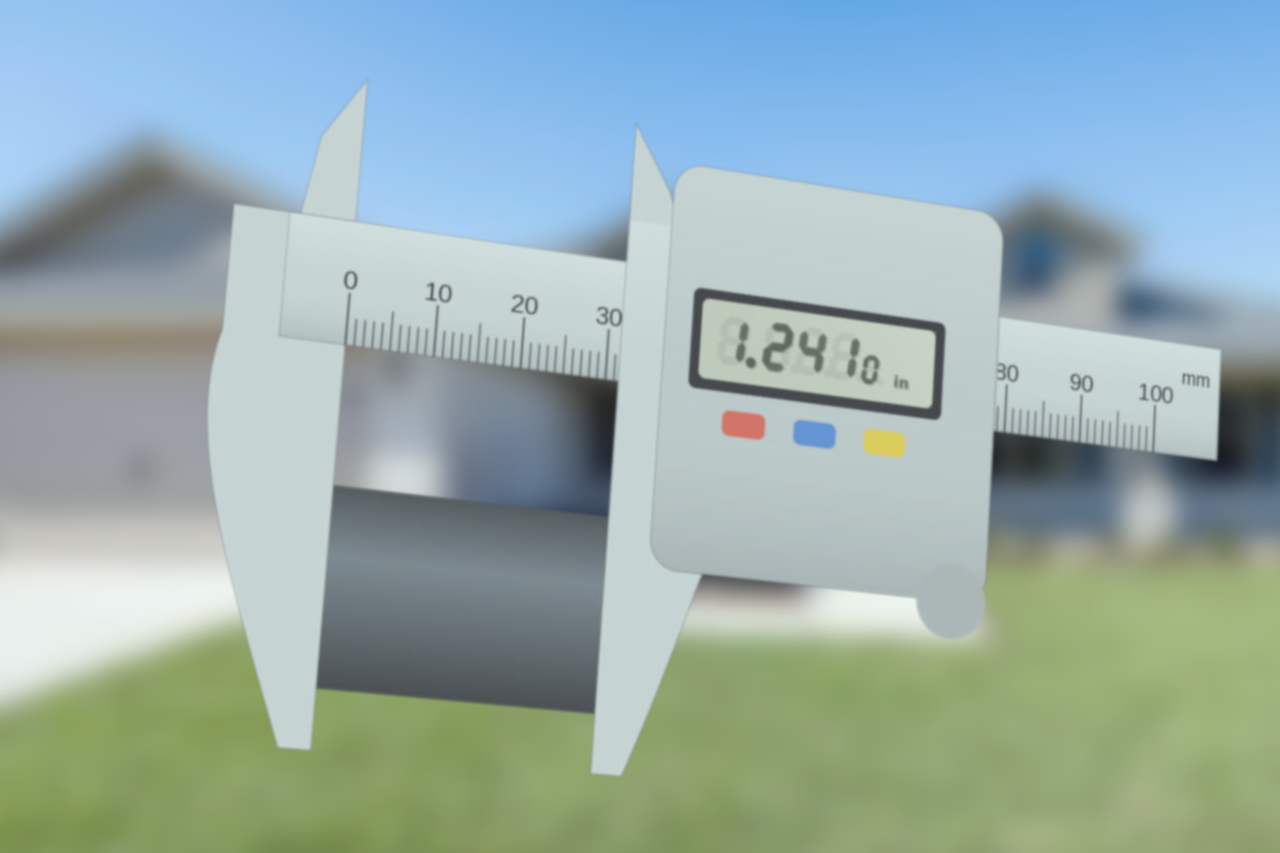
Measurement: 1.2410 in
